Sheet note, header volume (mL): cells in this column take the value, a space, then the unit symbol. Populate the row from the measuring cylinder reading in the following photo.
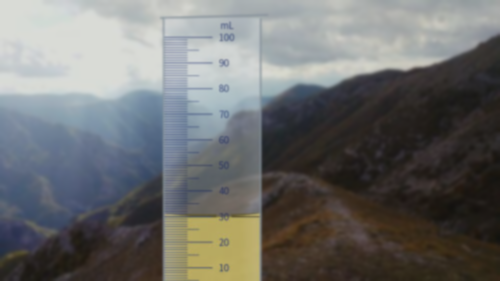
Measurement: 30 mL
